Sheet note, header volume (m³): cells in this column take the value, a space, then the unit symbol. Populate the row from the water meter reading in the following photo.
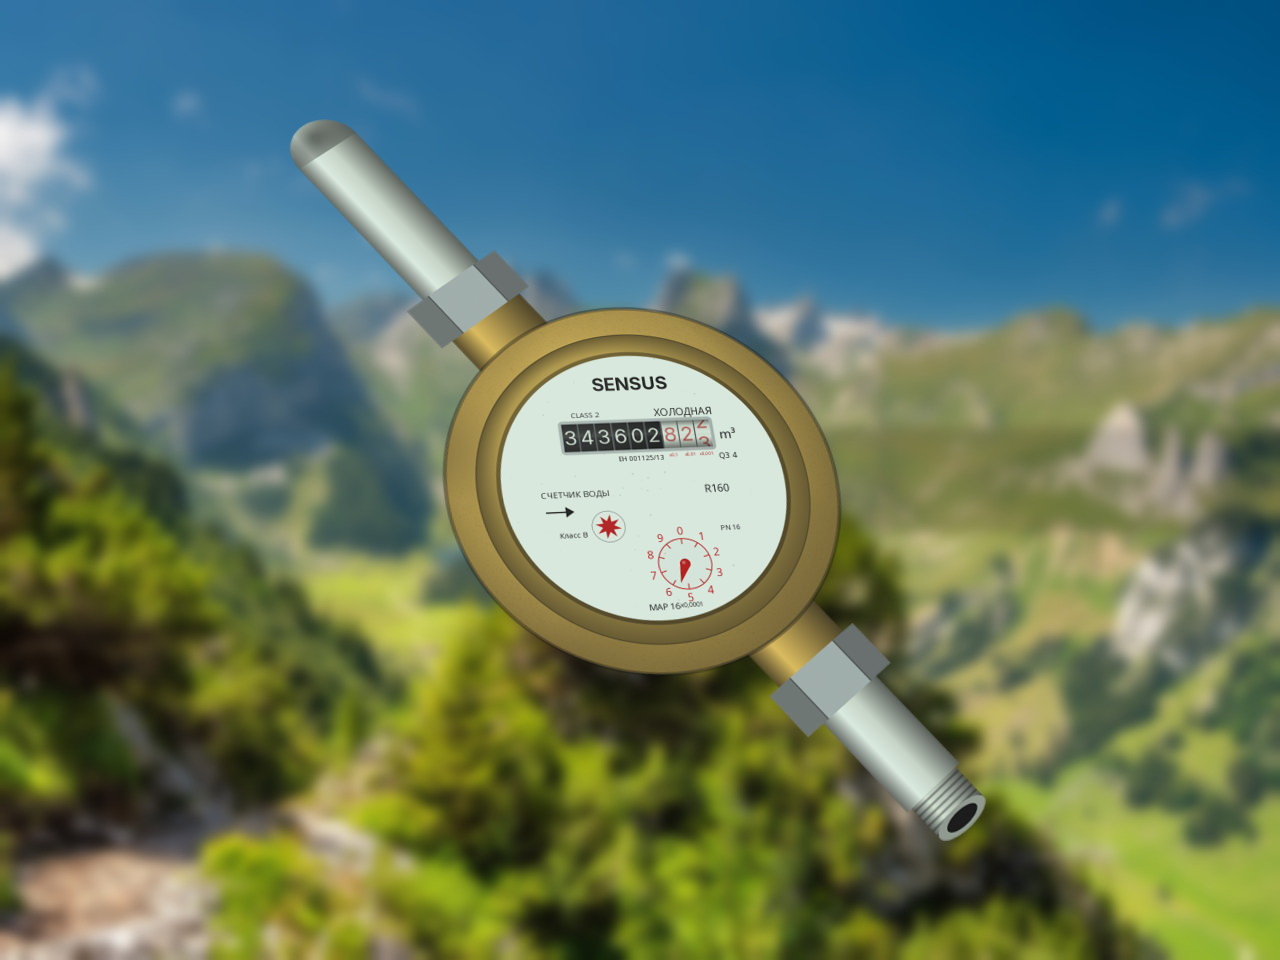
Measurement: 343602.8225 m³
